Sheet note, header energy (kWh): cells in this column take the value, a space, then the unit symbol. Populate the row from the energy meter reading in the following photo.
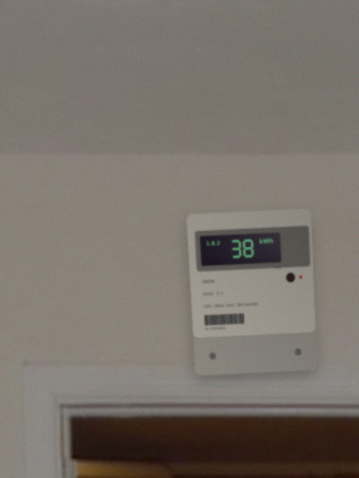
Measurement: 38 kWh
